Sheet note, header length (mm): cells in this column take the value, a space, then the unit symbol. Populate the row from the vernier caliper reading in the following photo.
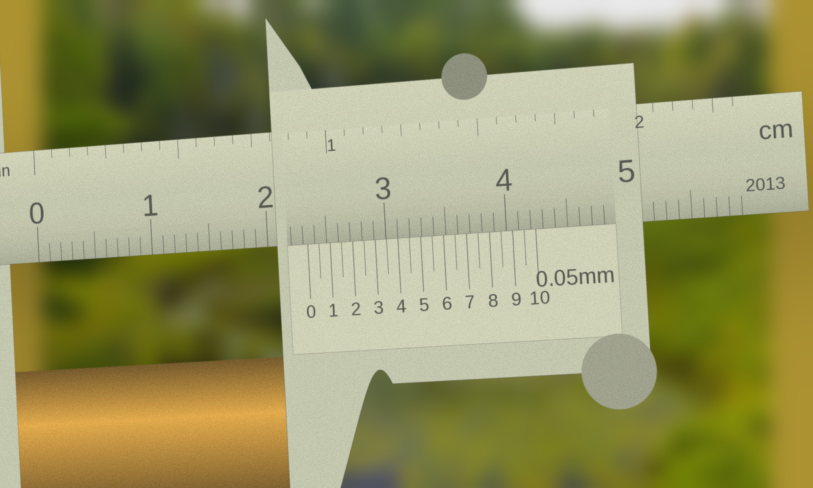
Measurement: 23.4 mm
